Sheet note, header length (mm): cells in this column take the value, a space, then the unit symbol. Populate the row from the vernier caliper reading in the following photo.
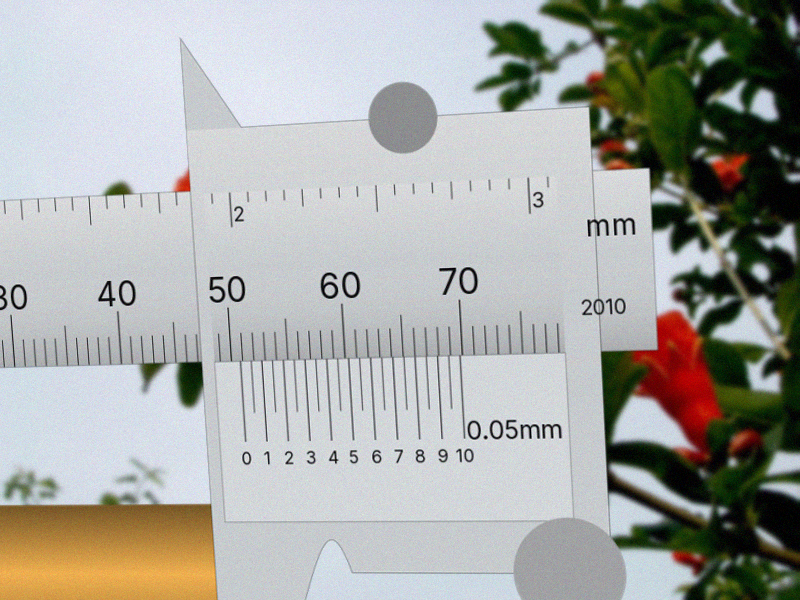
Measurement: 50.8 mm
